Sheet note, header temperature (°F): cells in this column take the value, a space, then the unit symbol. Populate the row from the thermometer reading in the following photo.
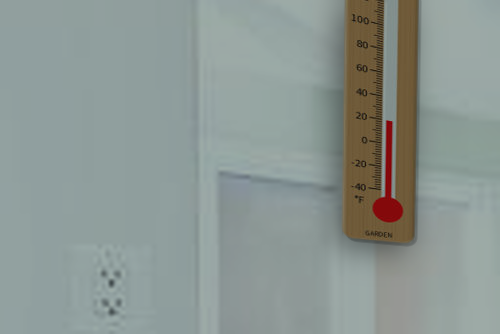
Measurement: 20 °F
